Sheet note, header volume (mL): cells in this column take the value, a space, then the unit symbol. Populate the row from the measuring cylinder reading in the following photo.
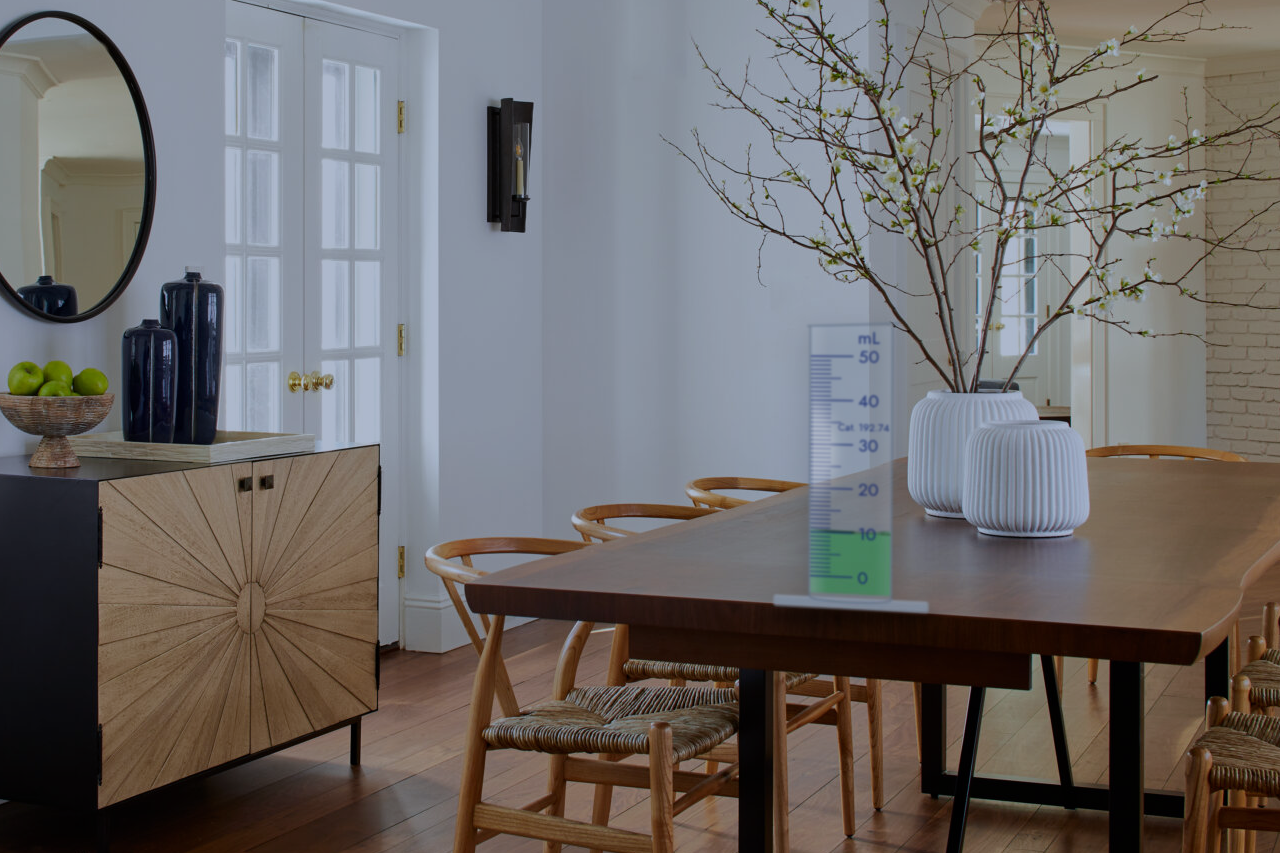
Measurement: 10 mL
